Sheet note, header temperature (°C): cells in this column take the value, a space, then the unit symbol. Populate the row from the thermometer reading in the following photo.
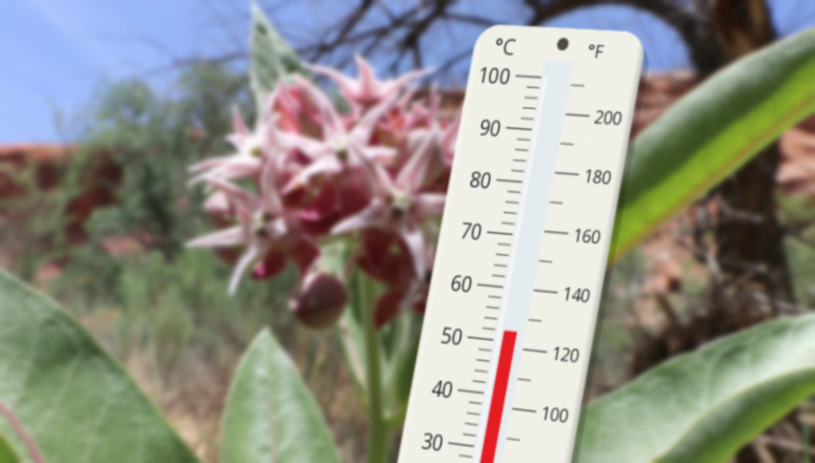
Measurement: 52 °C
